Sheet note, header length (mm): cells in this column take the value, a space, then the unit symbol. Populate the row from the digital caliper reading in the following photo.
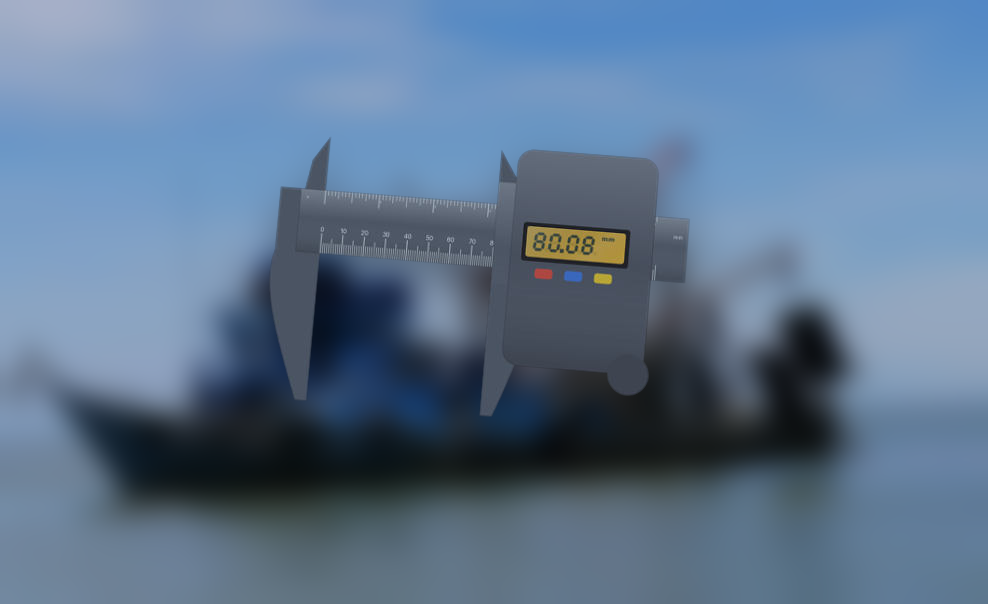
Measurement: 80.08 mm
